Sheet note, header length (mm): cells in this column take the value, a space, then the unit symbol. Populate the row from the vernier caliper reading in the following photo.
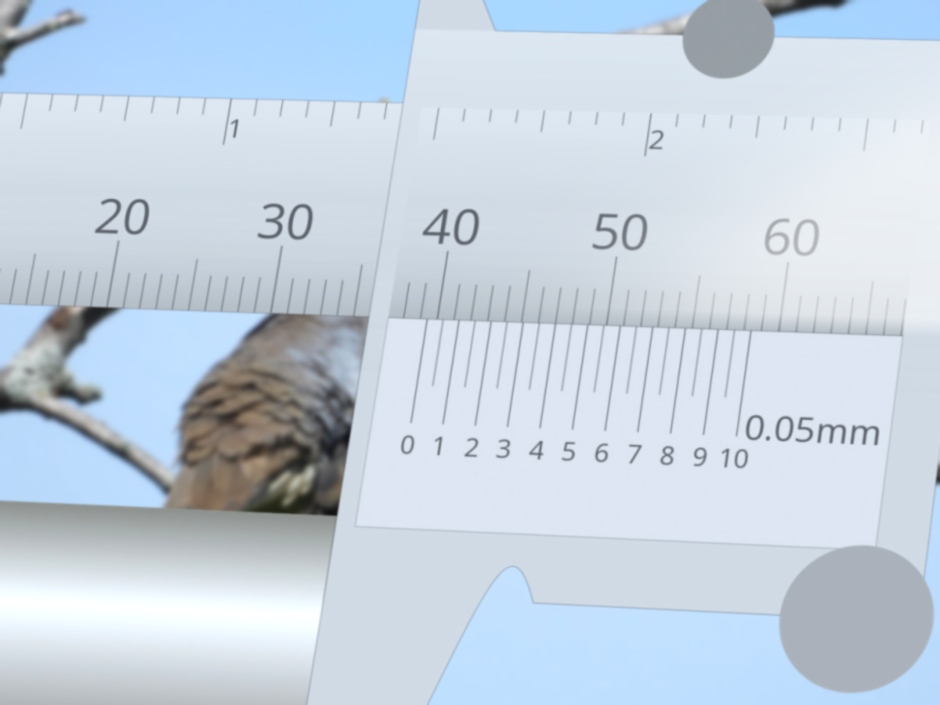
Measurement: 39.4 mm
